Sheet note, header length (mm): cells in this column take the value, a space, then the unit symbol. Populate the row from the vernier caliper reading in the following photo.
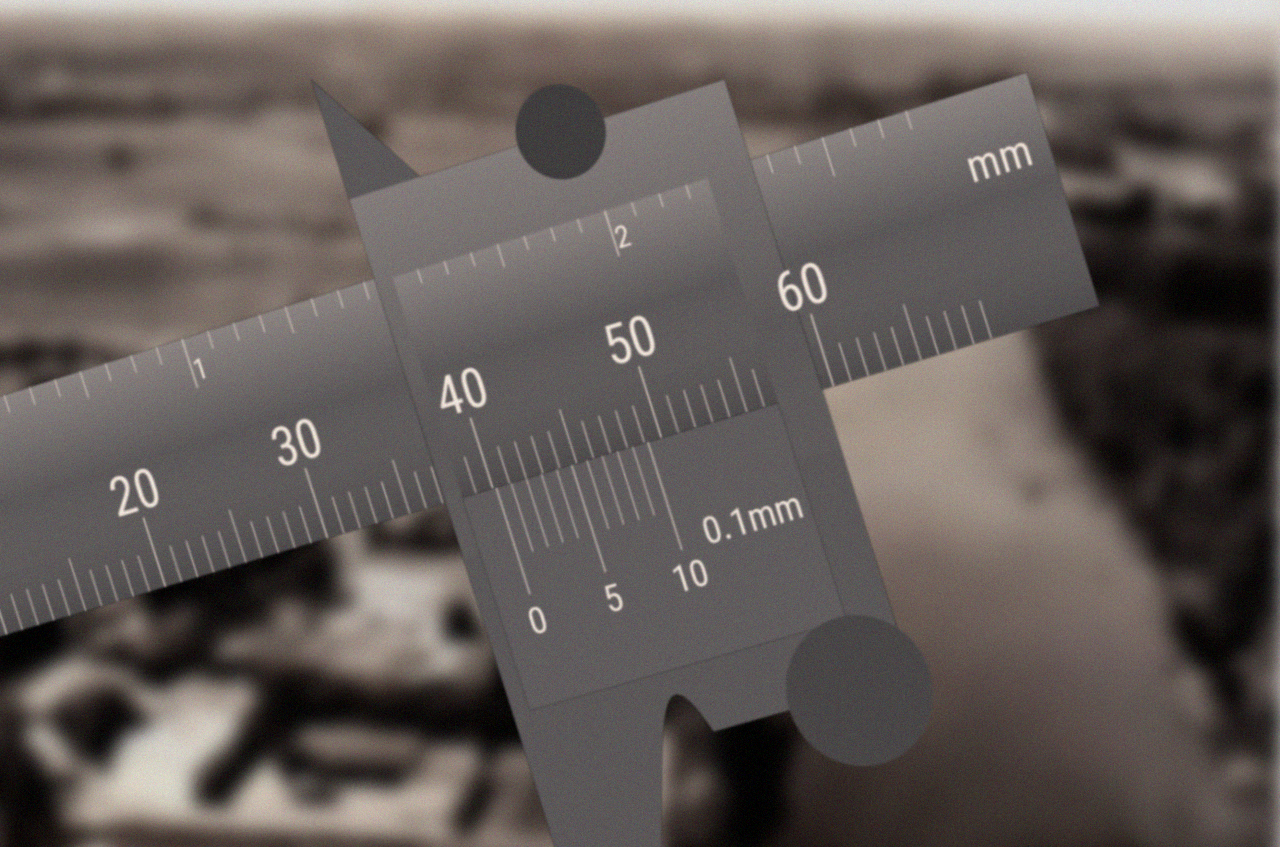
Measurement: 40.2 mm
